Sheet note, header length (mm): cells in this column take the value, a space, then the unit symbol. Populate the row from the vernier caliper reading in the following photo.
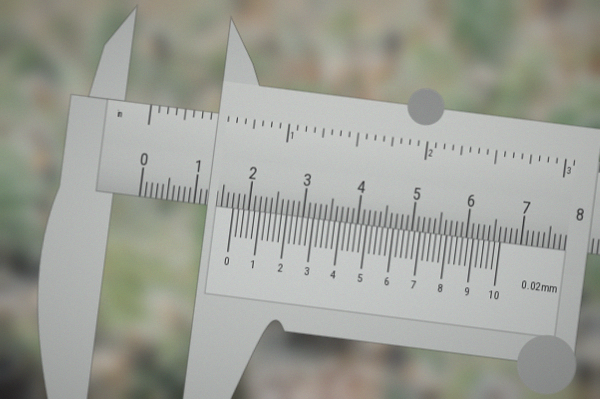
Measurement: 17.2 mm
